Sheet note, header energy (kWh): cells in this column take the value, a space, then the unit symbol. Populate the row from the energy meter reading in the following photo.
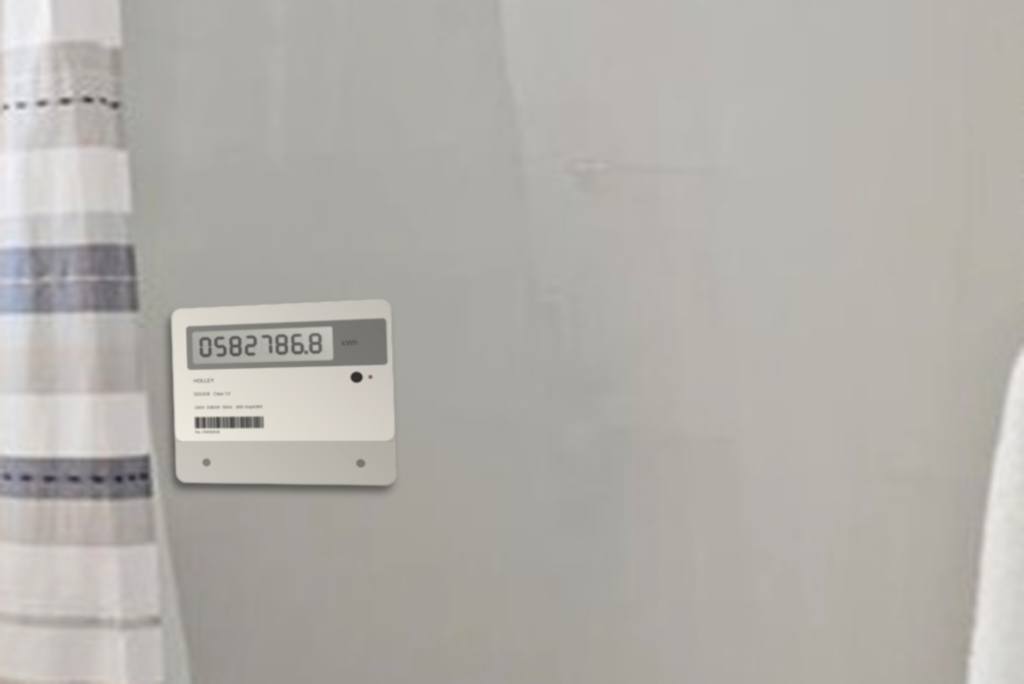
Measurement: 582786.8 kWh
